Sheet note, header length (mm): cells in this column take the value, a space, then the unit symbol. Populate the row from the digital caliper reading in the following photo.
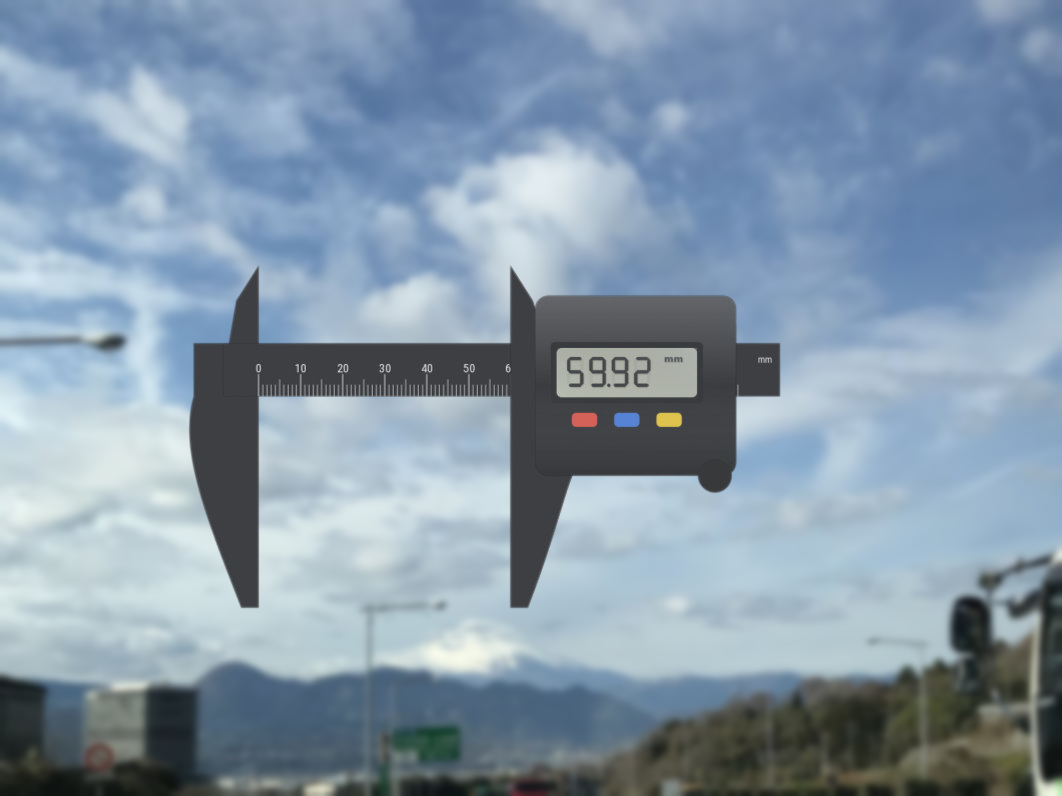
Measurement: 59.92 mm
